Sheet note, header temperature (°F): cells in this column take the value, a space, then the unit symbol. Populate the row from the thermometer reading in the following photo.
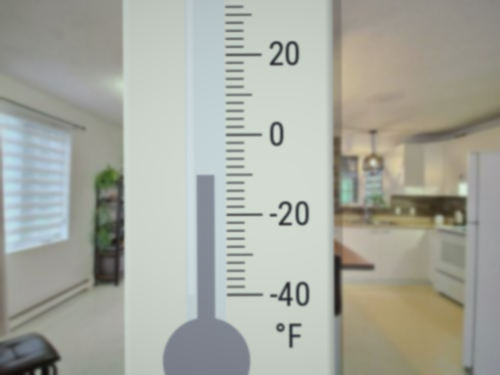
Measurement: -10 °F
